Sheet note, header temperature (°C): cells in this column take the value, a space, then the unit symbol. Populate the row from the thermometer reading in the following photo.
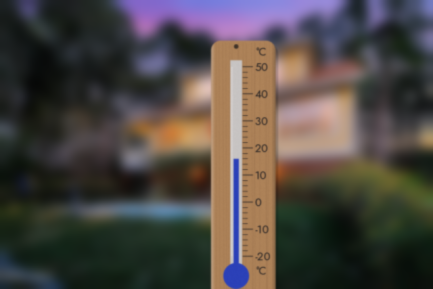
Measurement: 16 °C
